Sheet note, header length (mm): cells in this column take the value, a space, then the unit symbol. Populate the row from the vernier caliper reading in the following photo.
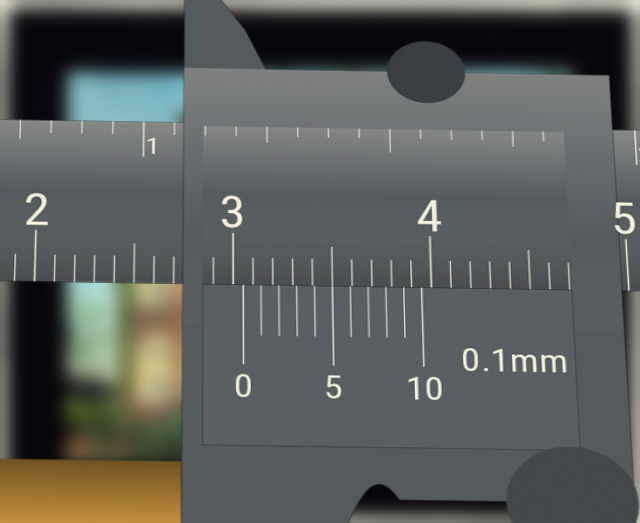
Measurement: 30.5 mm
